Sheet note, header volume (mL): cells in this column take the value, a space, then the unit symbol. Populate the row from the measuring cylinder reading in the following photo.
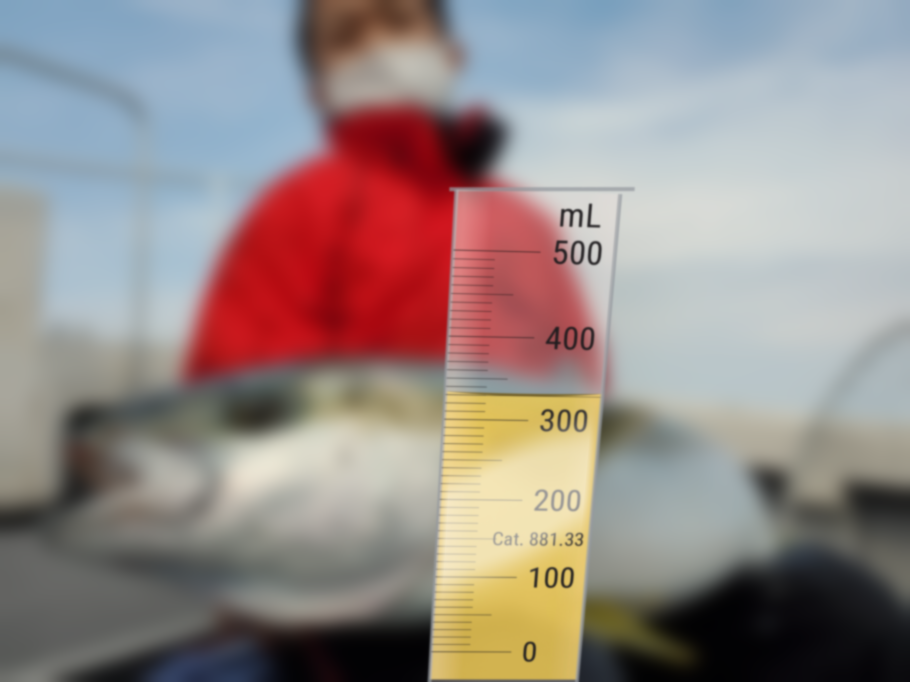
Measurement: 330 mL
